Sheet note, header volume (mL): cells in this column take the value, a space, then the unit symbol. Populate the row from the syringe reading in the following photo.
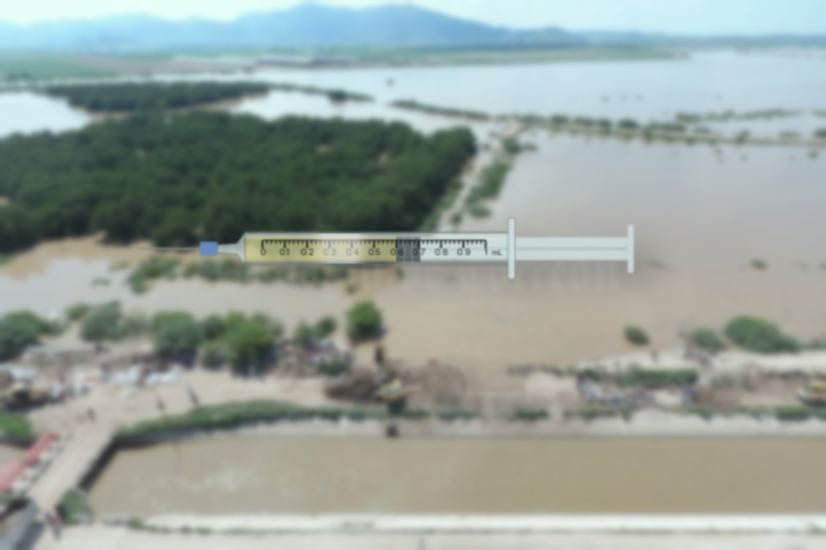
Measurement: 0.6 mL
